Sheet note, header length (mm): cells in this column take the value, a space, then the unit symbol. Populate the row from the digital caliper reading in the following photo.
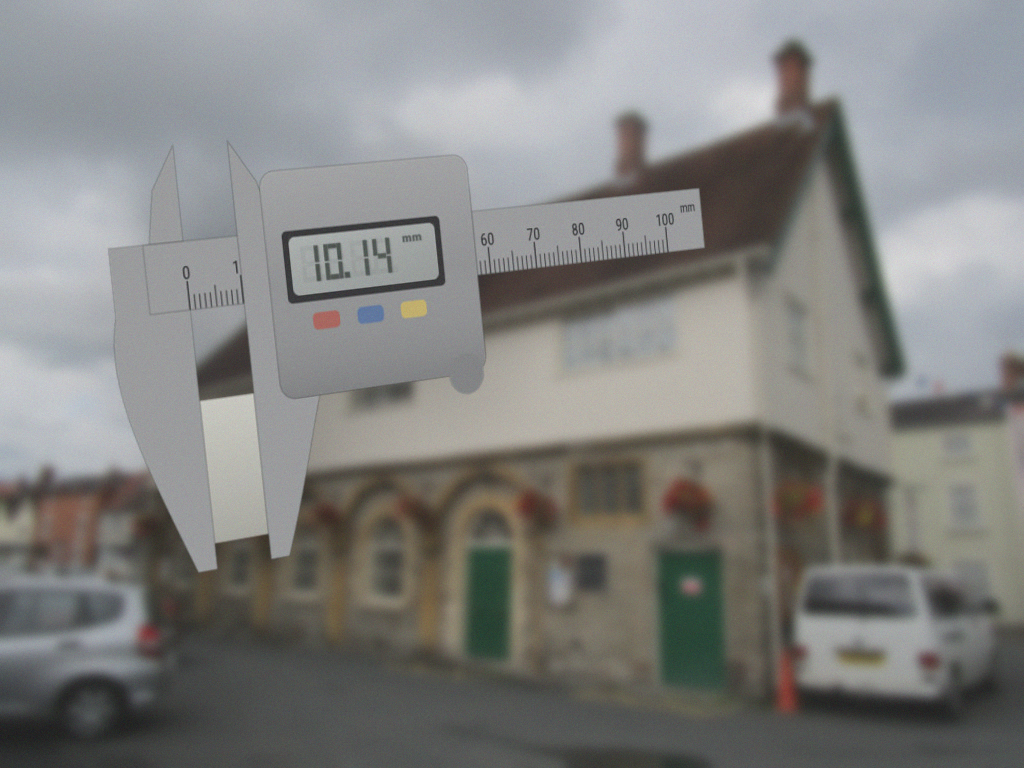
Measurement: 10.14 mm
